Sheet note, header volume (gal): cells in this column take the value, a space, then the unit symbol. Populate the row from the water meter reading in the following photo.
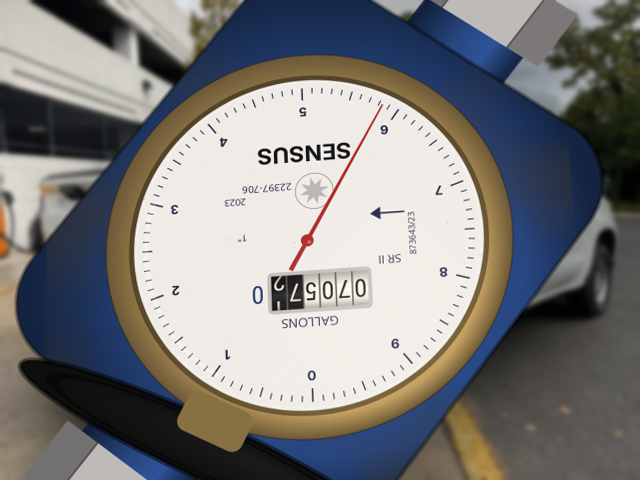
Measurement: 705715.8 gal
